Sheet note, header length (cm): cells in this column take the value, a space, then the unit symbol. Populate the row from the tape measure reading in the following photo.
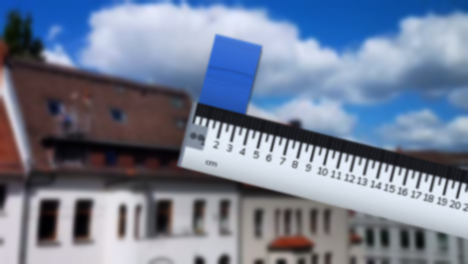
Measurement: 3.5 cm
